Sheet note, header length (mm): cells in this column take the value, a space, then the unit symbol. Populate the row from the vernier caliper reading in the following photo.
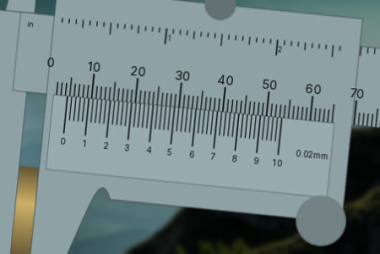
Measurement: 4.5 mm
